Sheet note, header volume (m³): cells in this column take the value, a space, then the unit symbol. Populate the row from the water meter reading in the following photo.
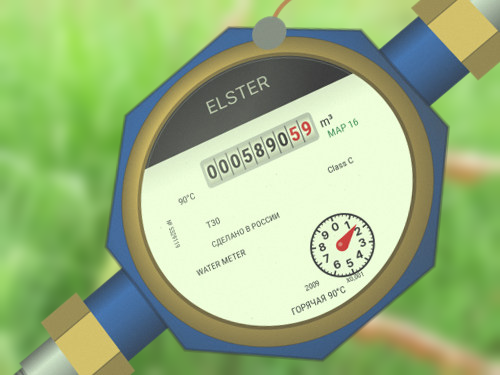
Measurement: 5890.591 m³
